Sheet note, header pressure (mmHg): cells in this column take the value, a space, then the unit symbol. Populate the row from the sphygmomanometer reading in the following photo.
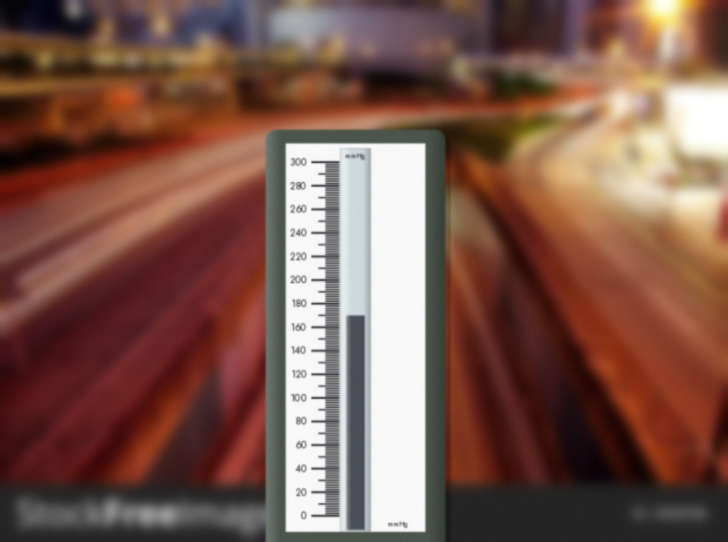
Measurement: 170 mmHg
